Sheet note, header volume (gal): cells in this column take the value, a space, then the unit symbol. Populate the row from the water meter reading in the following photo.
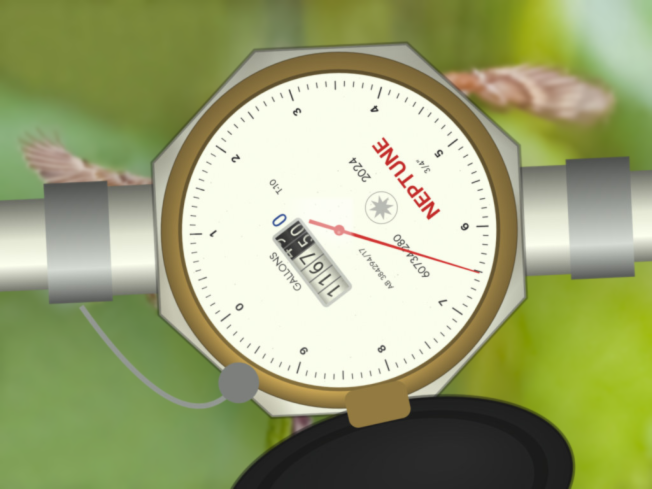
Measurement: 1167496.5 gal
